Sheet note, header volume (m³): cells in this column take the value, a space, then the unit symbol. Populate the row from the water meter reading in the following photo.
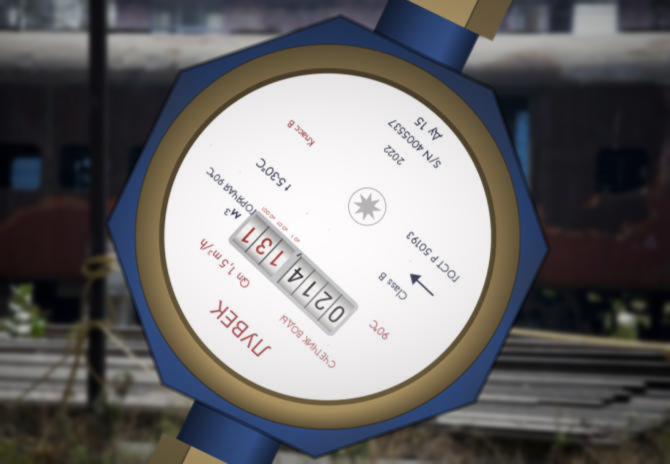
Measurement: 214.131 m³
